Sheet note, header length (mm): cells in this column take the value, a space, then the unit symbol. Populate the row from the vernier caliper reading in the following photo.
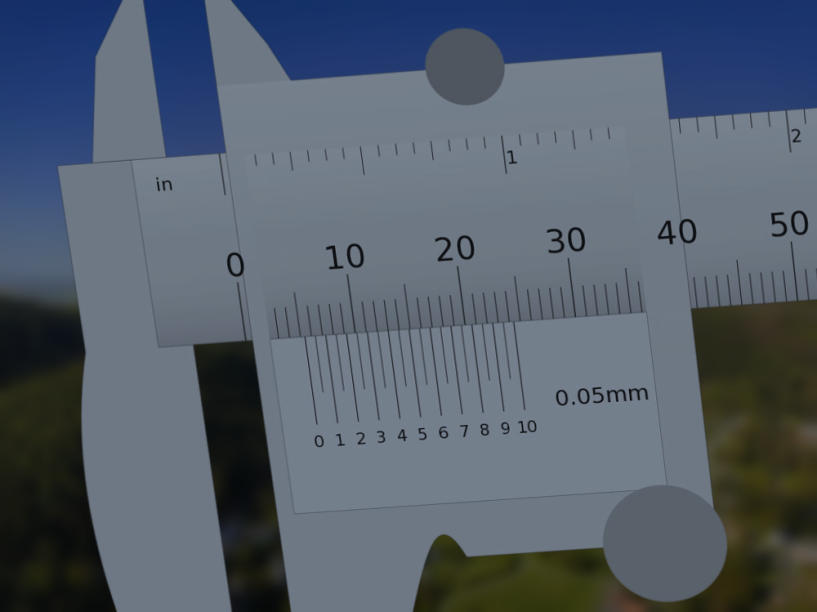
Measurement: 5.4 mm
